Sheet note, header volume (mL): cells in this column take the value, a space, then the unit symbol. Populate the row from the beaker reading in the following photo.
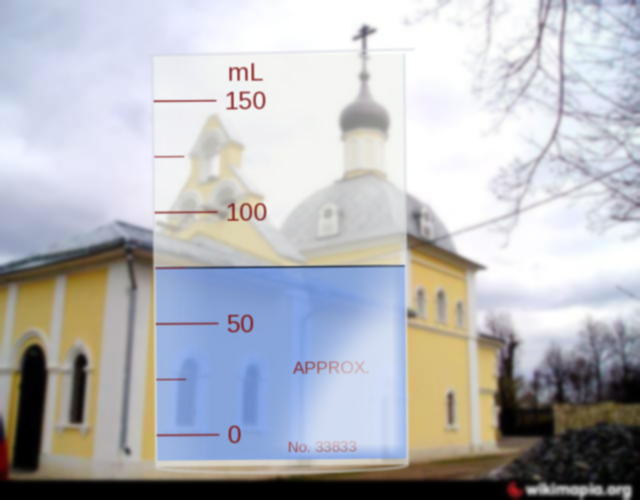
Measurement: 75 mL
